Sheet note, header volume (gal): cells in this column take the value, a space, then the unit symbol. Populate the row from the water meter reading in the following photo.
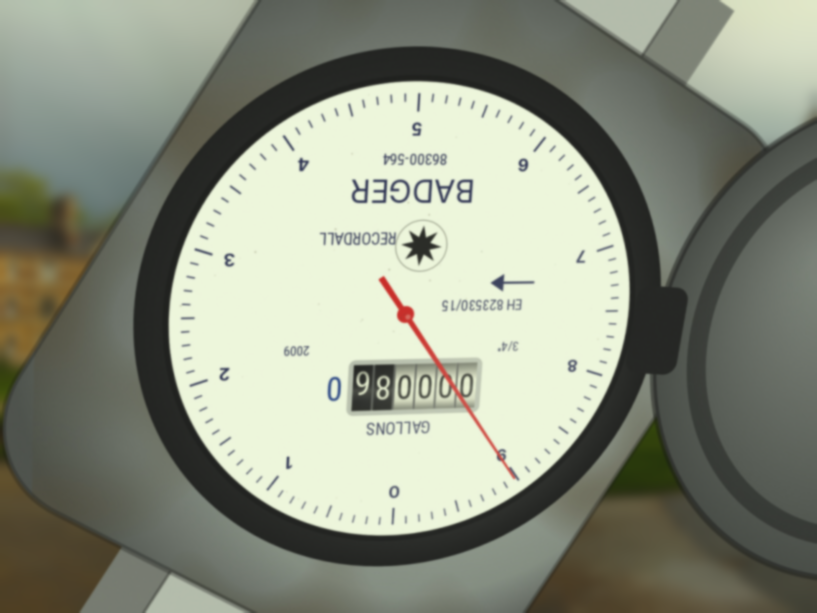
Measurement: 859.0 gal
